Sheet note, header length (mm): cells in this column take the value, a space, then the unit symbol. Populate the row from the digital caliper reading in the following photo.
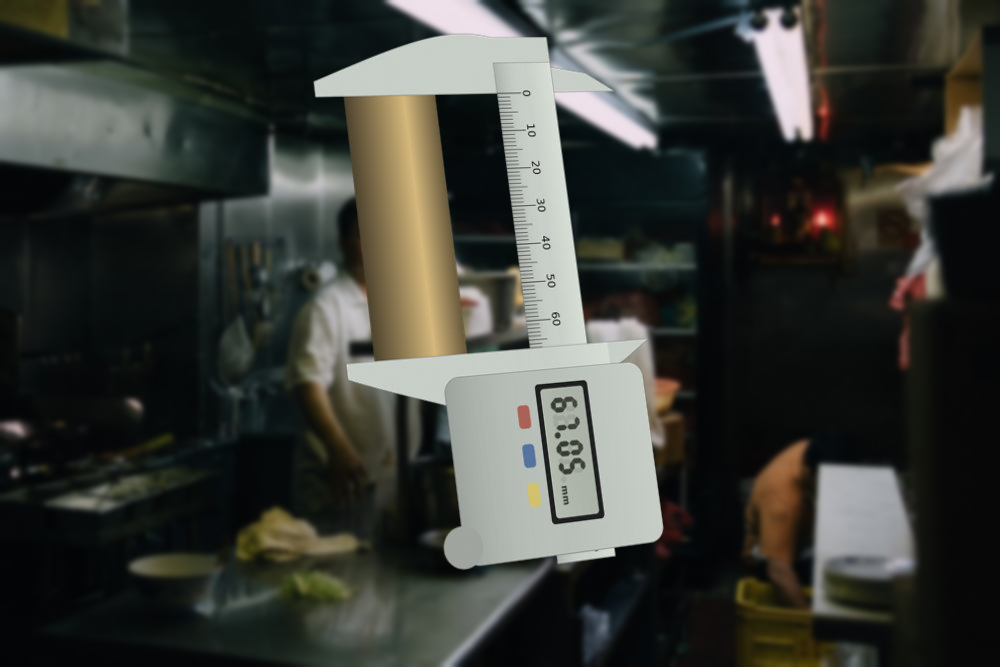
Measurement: 67.05 mm
